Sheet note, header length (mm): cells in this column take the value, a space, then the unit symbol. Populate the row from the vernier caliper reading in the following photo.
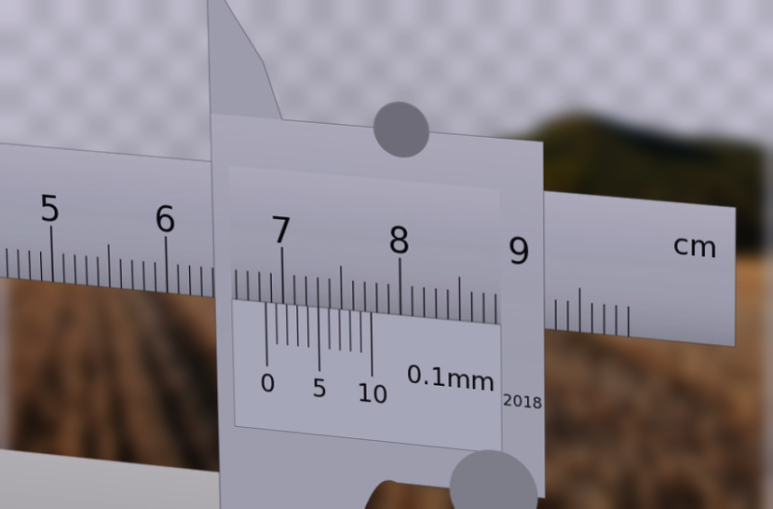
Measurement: 68.5 mm
